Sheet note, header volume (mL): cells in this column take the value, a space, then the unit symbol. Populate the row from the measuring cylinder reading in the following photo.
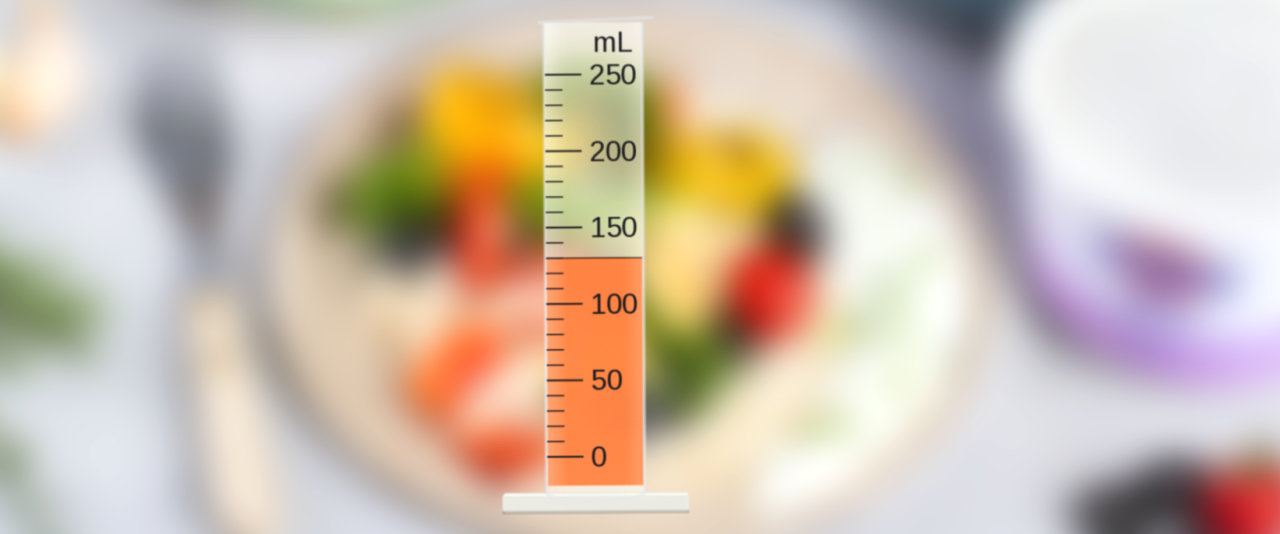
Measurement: 130 mL
